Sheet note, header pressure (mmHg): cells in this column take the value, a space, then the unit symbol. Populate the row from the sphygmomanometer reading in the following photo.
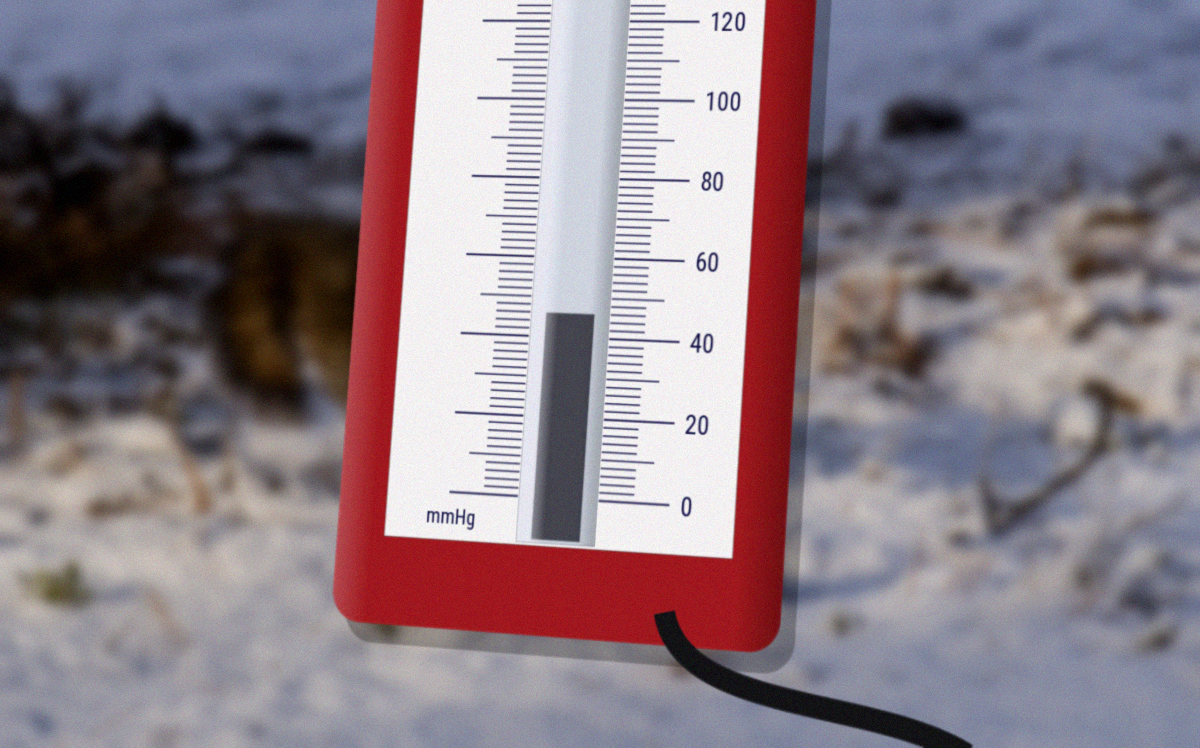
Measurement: 46 mmHg
